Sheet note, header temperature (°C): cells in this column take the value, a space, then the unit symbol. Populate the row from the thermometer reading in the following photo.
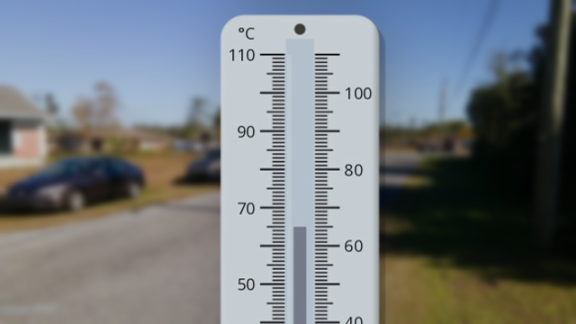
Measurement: 65 °C
